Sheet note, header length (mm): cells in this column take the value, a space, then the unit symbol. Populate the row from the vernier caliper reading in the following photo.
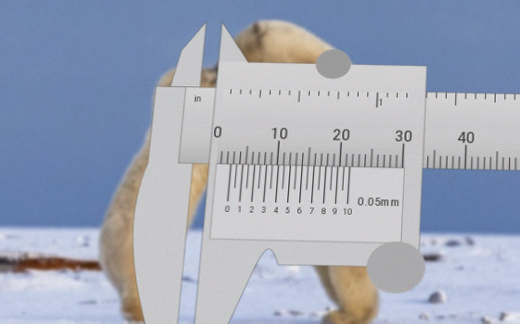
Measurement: 2.6 mm
